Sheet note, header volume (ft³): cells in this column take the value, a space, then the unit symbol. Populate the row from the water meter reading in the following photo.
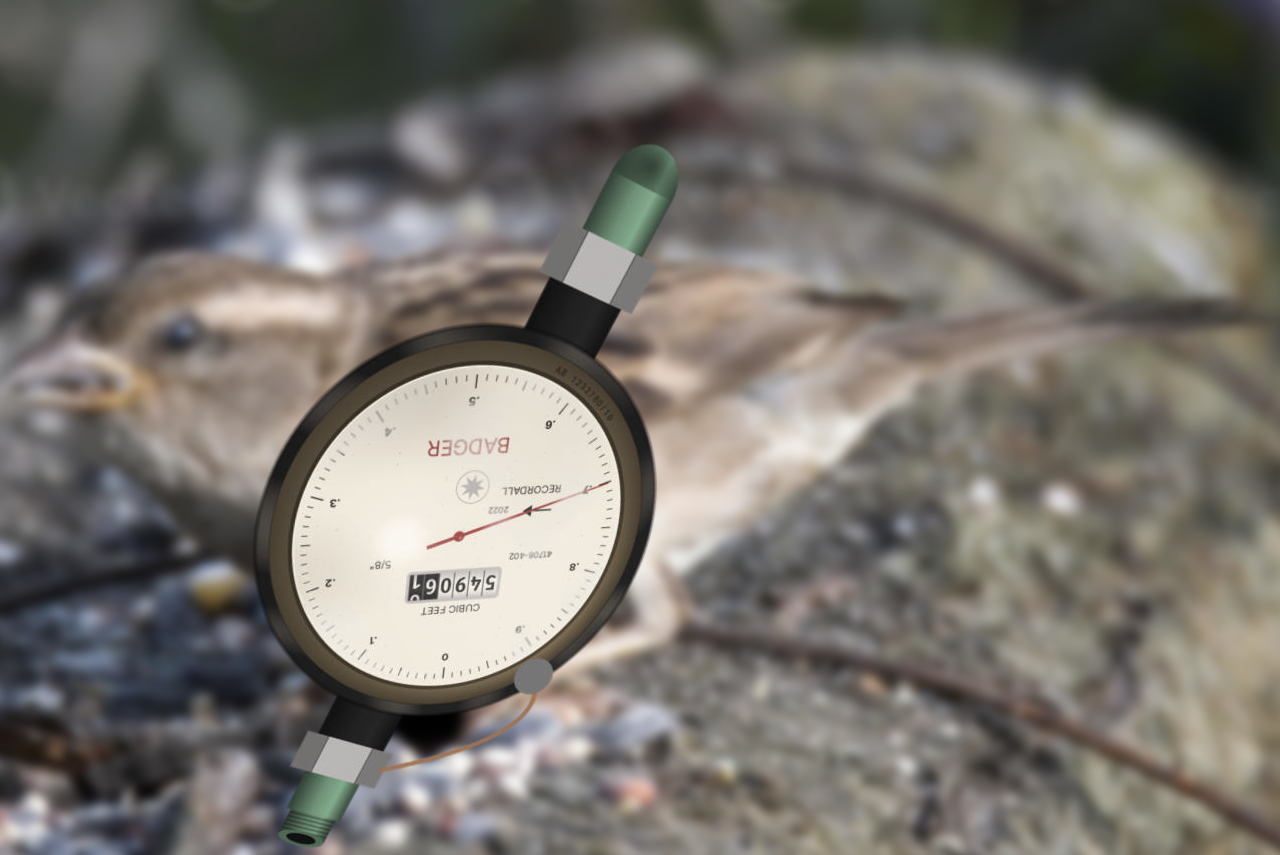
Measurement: 549060.70 ft³
